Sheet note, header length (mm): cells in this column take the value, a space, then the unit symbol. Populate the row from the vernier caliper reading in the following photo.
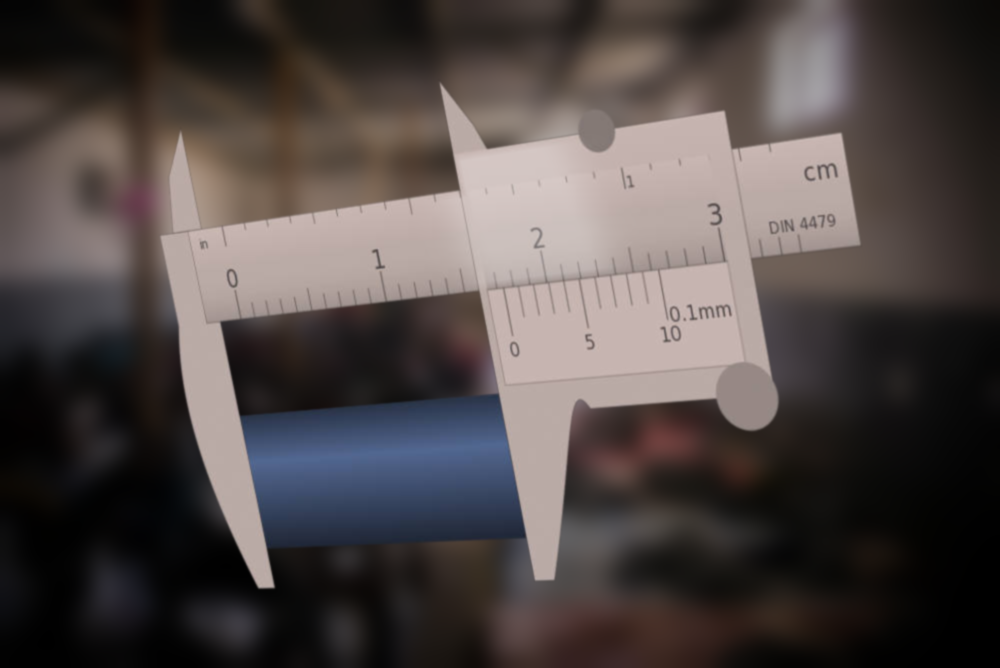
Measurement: 17.4 mm
